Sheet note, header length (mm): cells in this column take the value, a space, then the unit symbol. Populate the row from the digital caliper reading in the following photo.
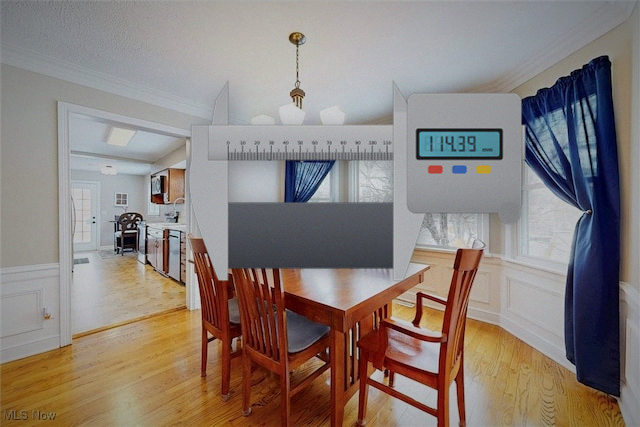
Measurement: 114.39 mm
